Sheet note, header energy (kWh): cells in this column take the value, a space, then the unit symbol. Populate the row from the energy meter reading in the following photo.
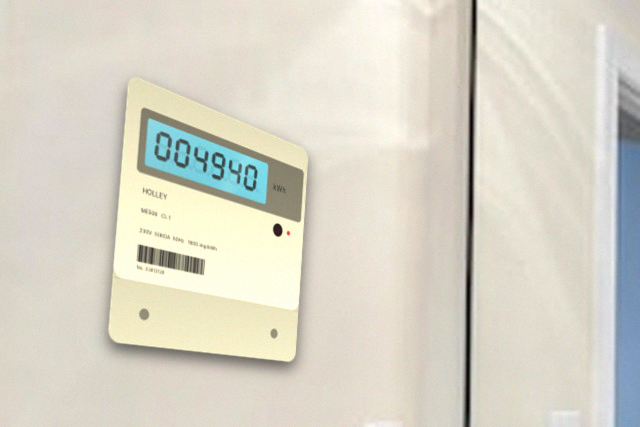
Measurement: 4940 kWh
